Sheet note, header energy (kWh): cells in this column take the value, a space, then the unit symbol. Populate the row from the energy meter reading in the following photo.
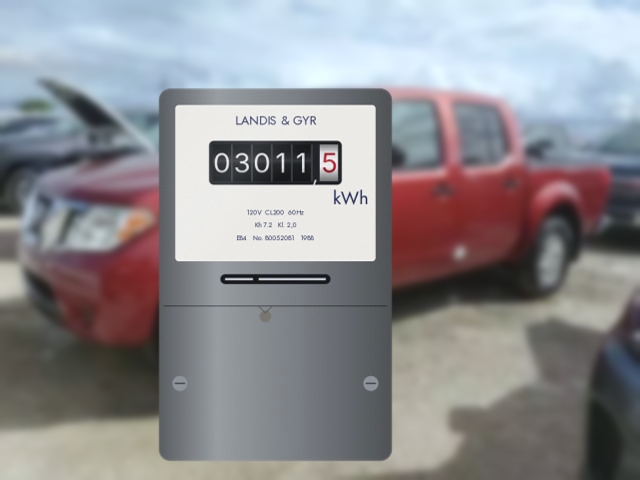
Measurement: 3011.5 kWh
